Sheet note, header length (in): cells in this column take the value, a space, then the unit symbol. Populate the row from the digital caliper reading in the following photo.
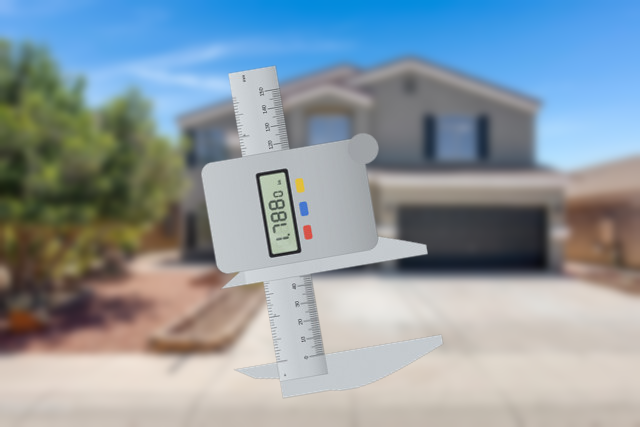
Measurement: 1.7880 in
